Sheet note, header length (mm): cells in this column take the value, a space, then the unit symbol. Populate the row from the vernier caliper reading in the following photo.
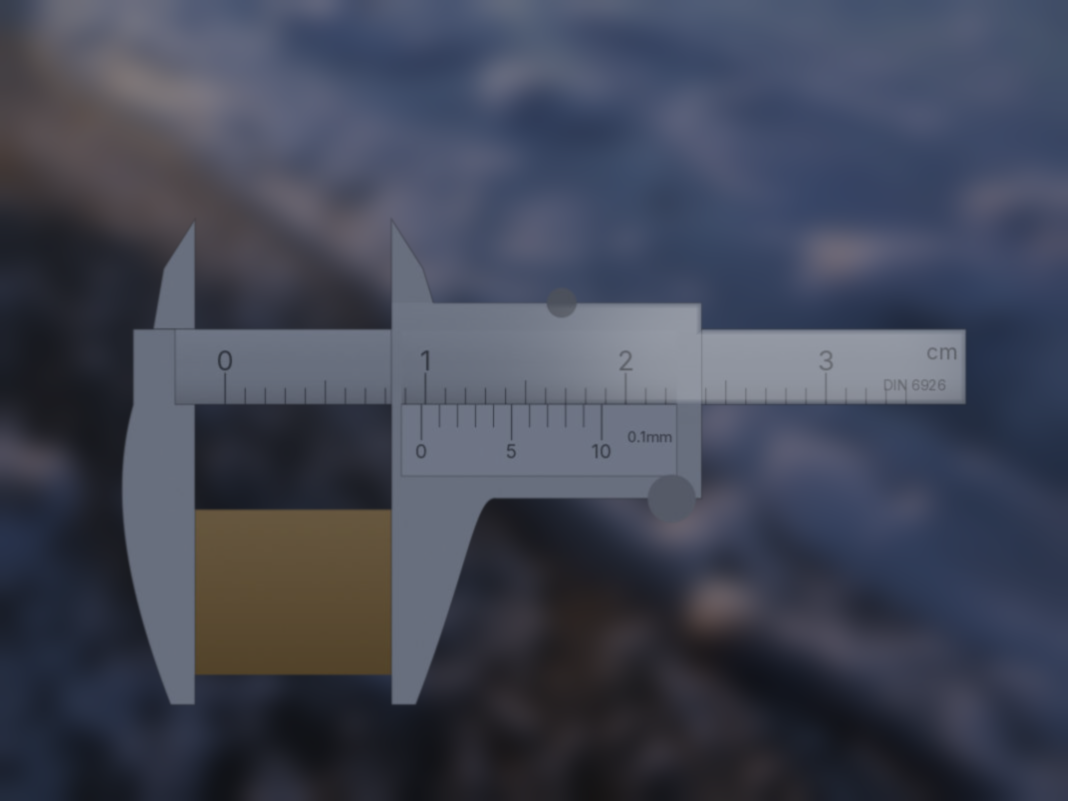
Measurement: 9.8 mm
